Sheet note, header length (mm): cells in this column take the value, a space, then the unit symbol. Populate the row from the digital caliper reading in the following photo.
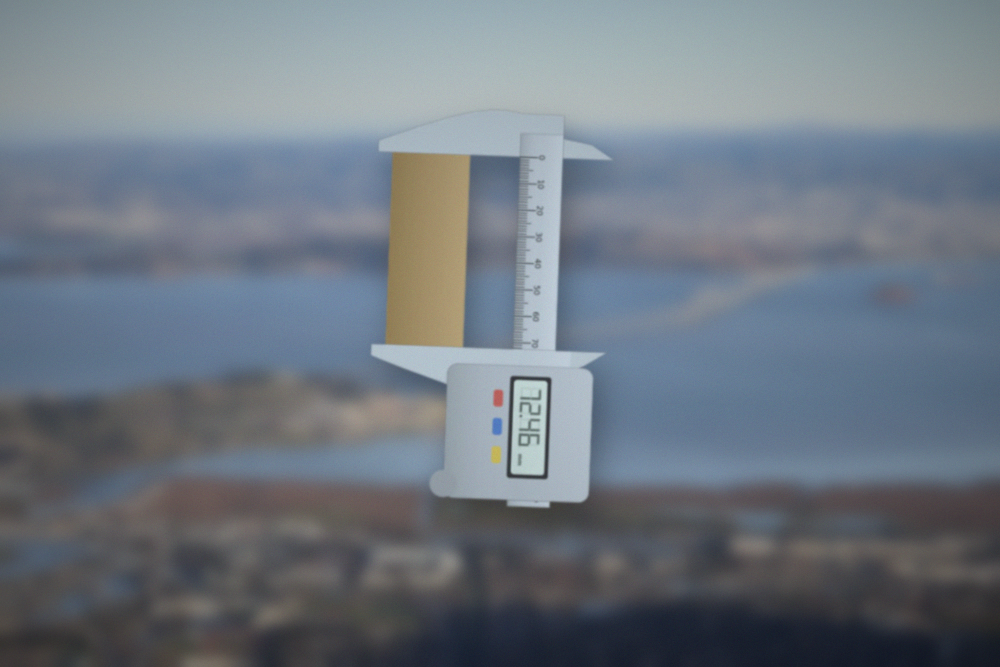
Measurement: 72.46 mm
